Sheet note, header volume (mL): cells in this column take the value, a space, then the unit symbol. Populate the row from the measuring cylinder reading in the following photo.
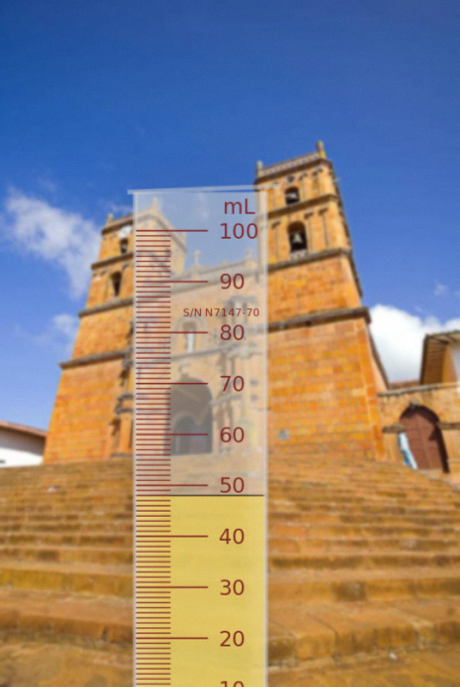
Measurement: 48 mL
